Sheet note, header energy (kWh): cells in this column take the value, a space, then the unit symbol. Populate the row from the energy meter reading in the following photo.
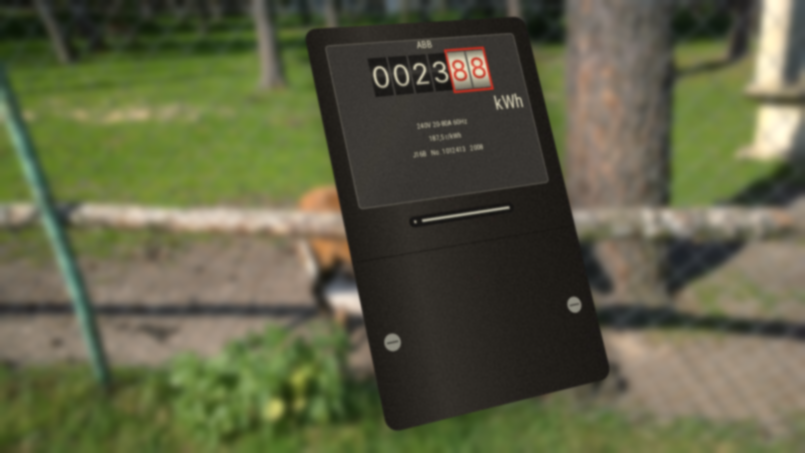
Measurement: 23.88 kWh
